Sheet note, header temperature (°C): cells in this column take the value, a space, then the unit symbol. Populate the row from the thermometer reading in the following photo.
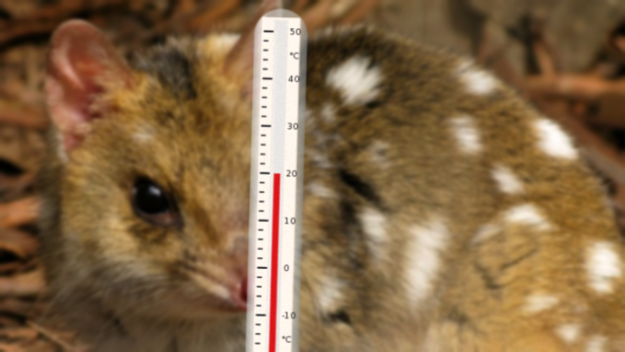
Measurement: 20 °C
